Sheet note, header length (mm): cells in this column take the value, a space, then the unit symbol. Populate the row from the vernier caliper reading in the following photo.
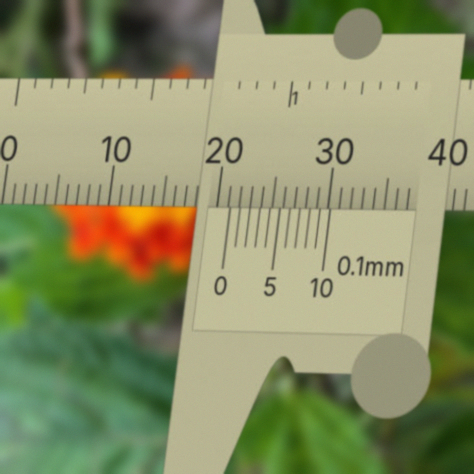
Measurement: 21.2 mm
